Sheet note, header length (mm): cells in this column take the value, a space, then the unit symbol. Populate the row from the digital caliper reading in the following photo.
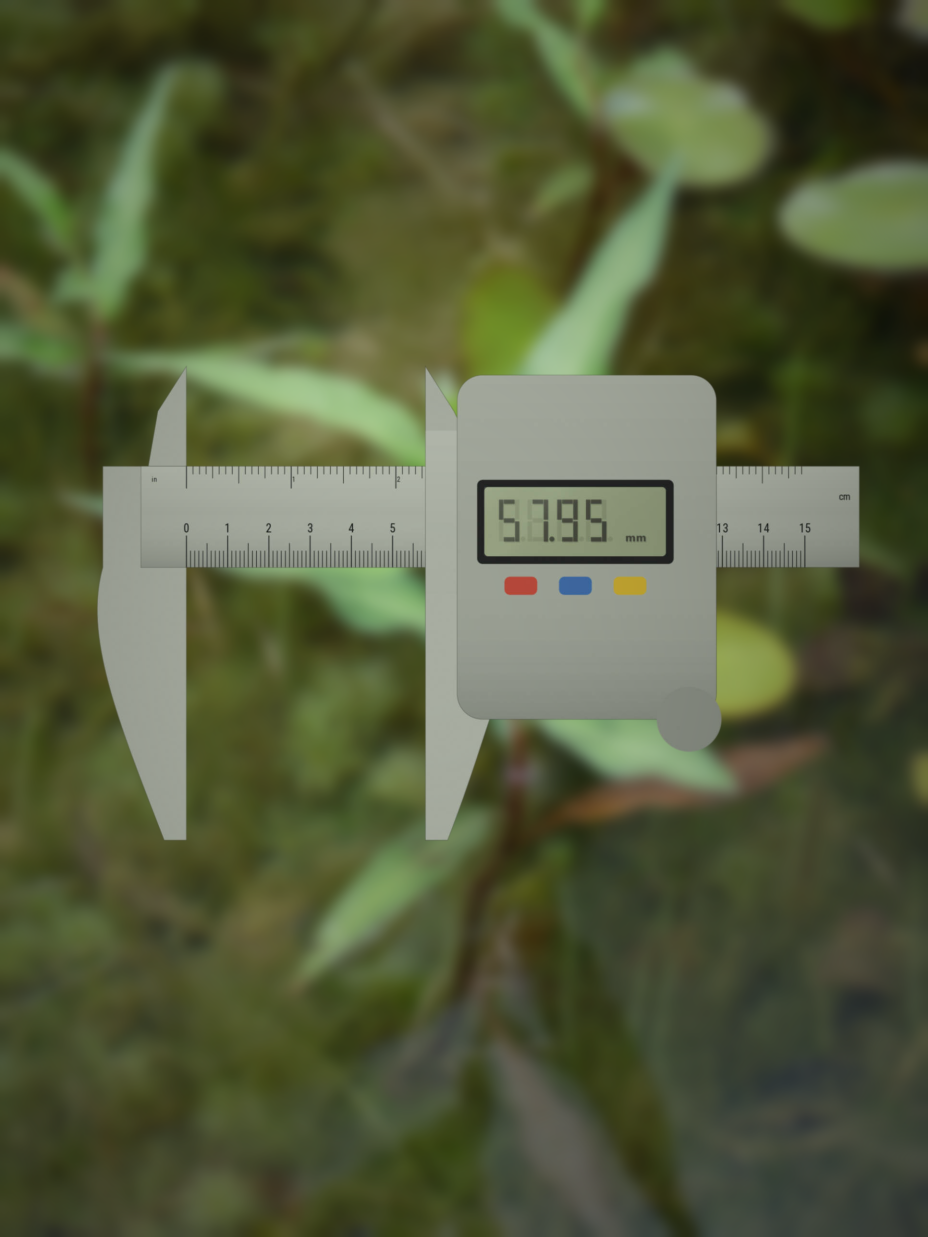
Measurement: 57.95 mm
